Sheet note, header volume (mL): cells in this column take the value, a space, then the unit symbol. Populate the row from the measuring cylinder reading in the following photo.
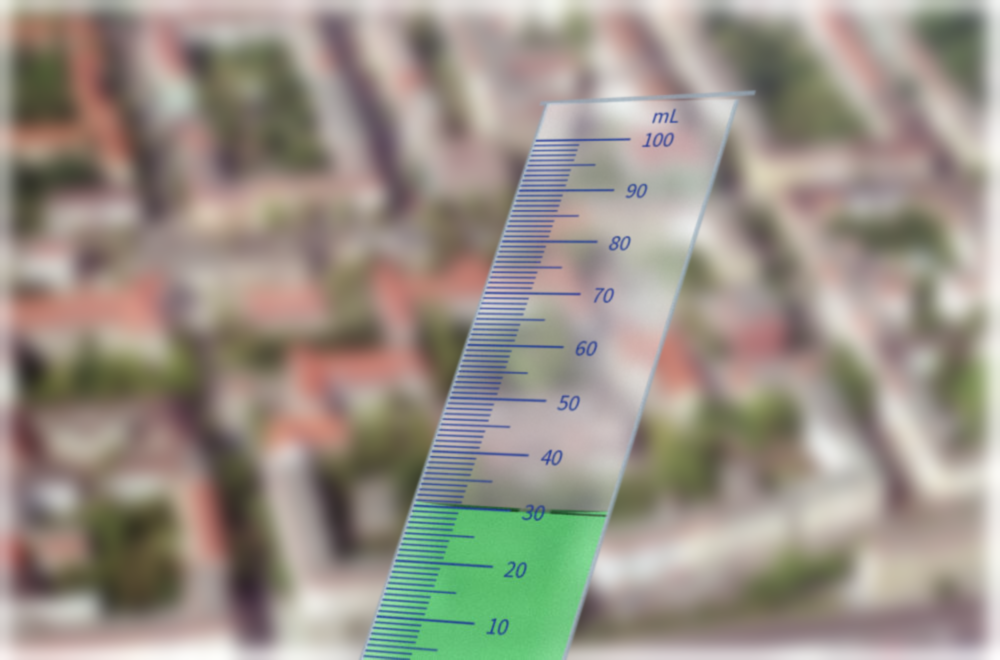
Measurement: 30 mL
